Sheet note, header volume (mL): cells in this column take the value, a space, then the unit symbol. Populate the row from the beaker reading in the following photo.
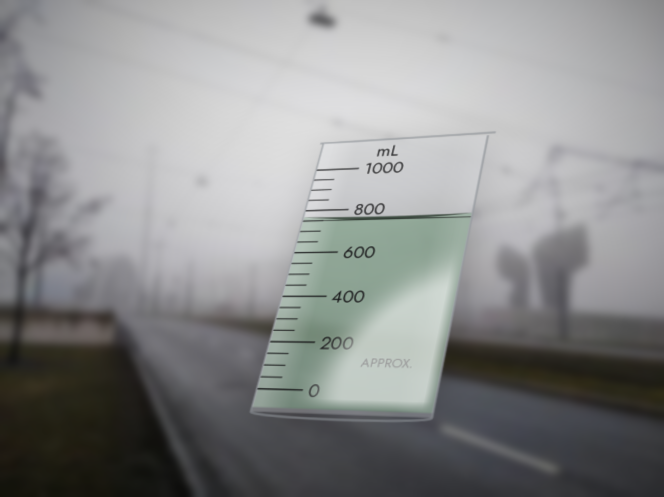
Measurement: 750 mL
